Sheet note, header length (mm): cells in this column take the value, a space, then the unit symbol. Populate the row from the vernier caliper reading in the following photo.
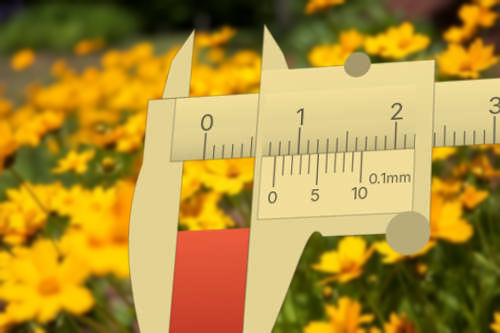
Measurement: 7.6 mm
